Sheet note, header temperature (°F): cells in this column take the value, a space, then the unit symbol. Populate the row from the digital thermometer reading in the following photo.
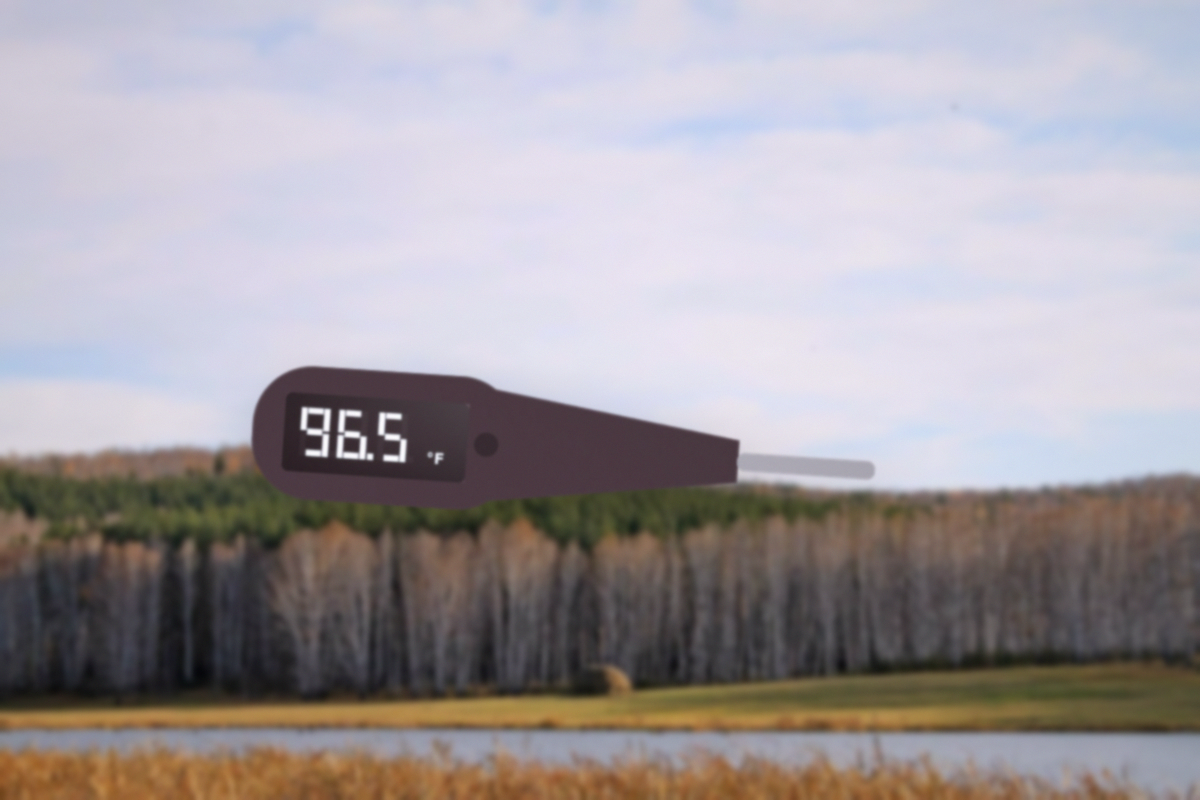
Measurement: 96.5 °F
